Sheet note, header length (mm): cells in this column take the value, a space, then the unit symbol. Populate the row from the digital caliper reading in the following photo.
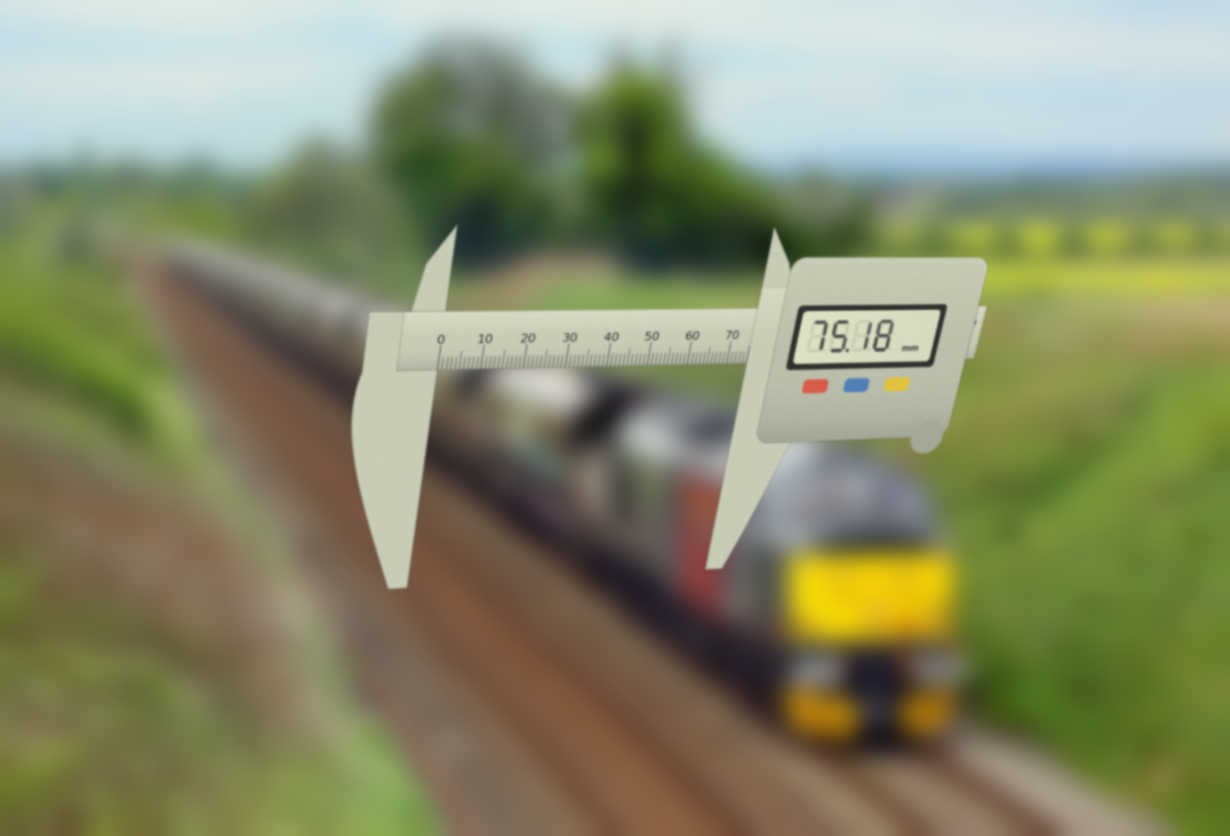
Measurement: 75.18 mm
